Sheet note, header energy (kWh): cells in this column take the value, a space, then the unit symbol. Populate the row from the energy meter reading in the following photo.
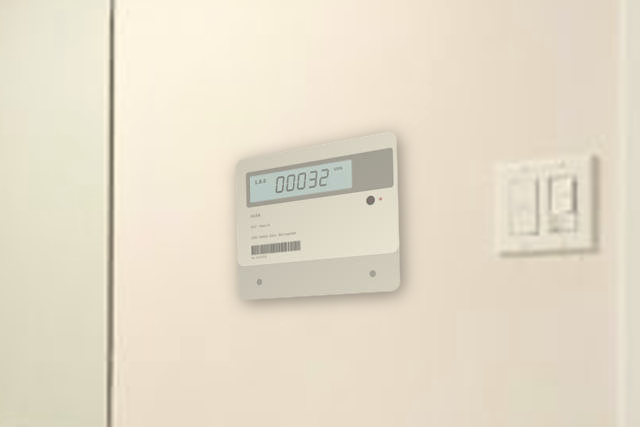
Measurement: 32 kWh
